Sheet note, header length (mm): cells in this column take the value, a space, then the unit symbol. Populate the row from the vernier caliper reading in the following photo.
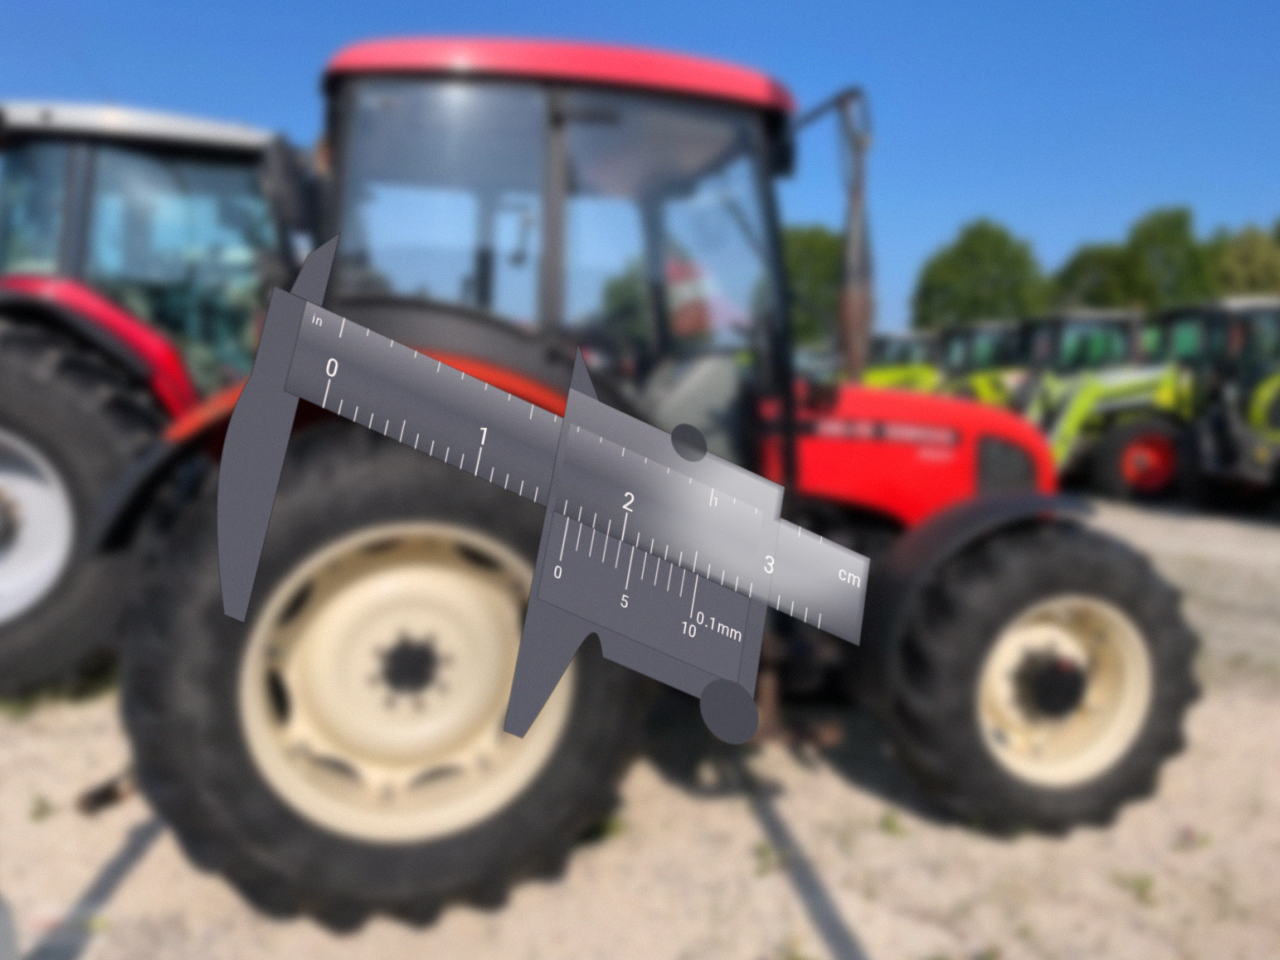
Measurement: 16.3 mm
